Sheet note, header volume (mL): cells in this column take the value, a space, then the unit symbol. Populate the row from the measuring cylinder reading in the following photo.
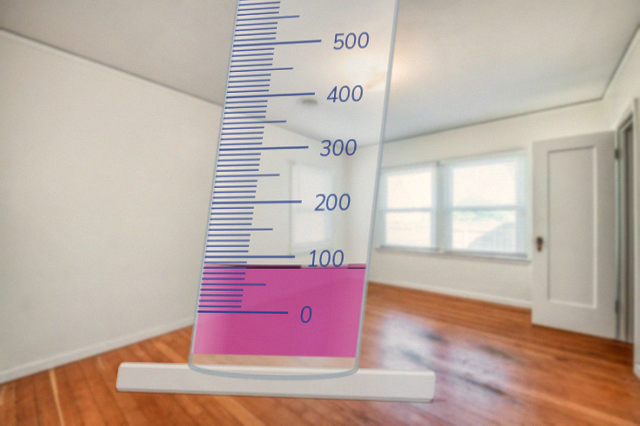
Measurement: 80 mL
